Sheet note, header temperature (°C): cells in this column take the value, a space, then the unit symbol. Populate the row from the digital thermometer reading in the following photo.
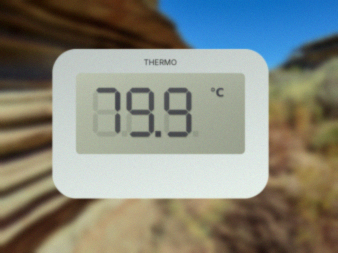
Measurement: 79.9 °C
